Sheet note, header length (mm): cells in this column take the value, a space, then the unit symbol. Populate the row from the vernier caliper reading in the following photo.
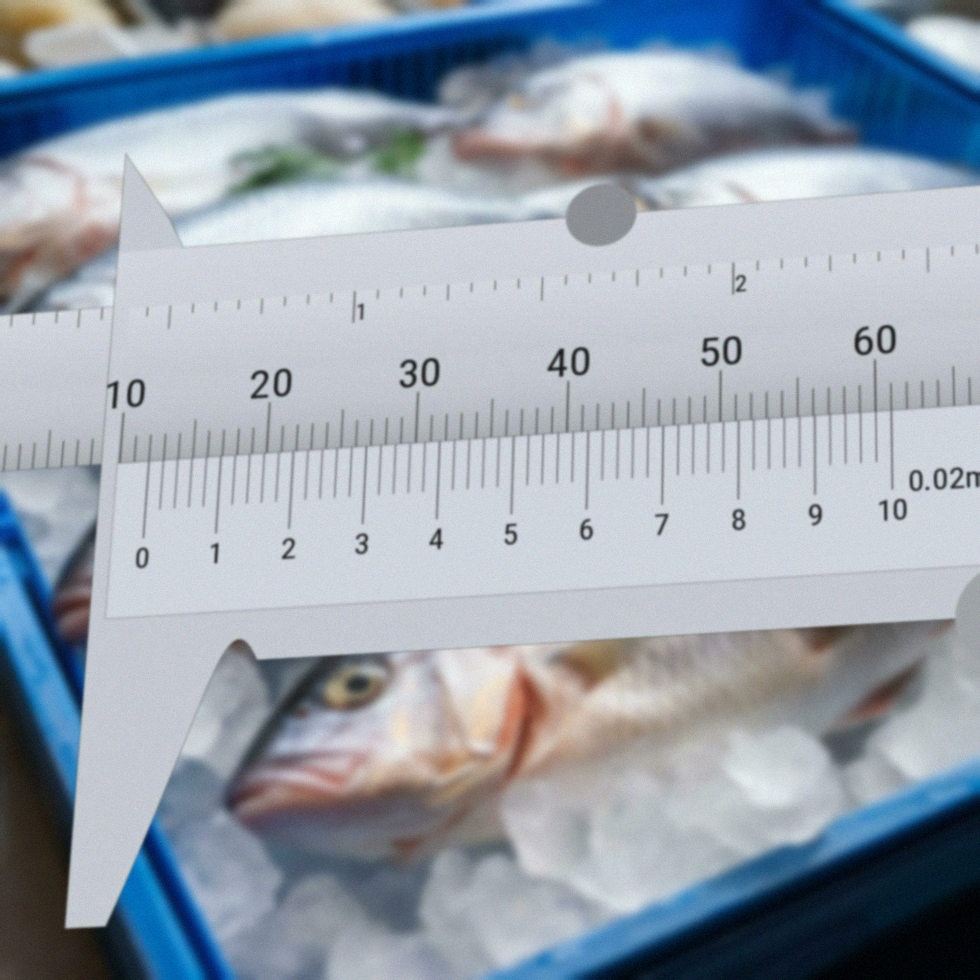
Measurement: 12.0 mm
